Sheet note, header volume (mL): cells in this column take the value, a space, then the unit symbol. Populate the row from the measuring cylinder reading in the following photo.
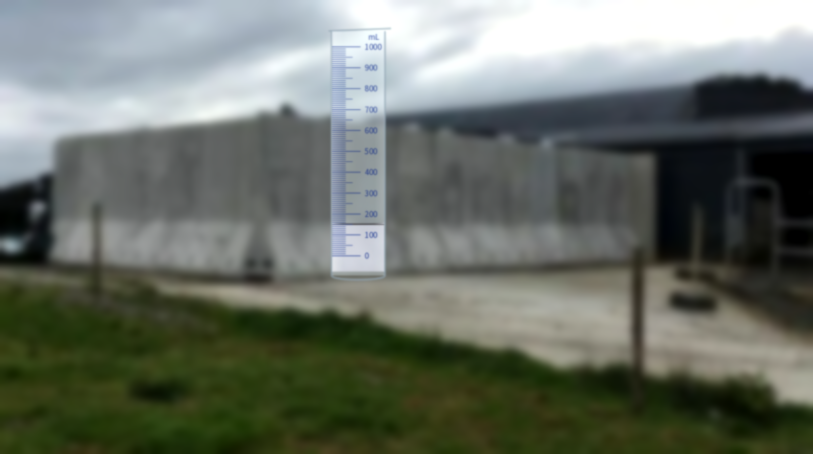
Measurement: 150 mL
